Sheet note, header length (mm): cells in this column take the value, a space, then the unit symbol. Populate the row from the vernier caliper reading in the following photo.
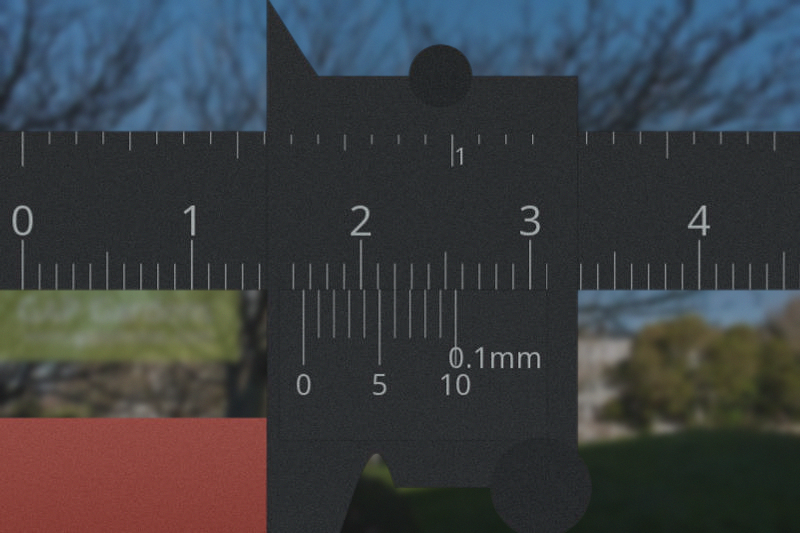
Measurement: 16.6 mm
